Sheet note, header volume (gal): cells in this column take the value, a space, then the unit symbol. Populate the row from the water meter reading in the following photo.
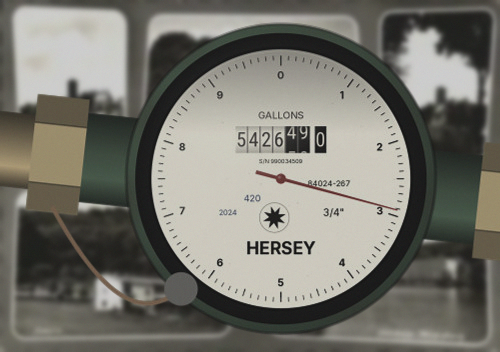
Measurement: 5426492.9 gal
